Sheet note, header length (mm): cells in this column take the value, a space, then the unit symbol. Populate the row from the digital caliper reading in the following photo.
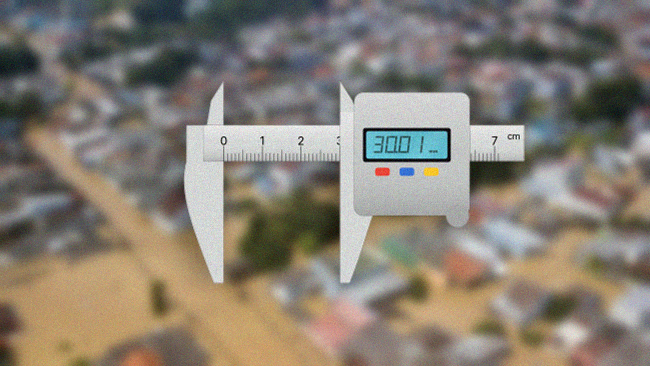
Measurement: 30.01 mm
